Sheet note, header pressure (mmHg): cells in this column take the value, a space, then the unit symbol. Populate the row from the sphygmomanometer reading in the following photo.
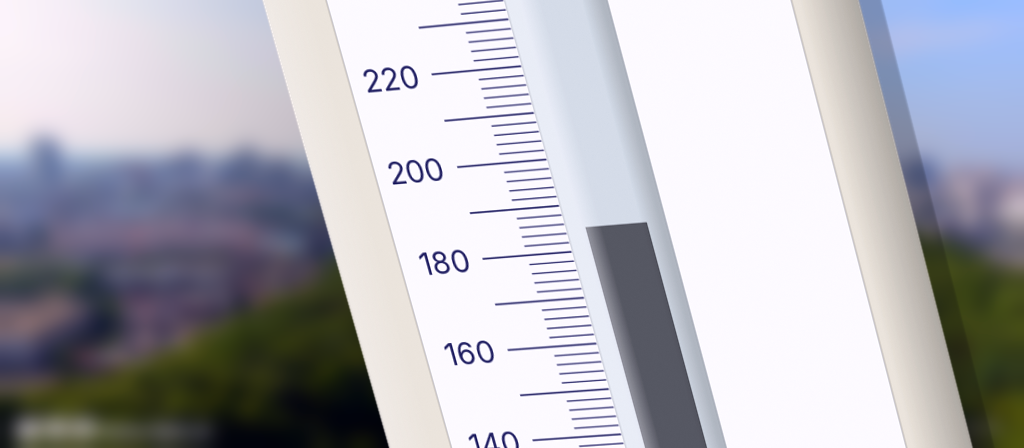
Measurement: 185 mmHg
